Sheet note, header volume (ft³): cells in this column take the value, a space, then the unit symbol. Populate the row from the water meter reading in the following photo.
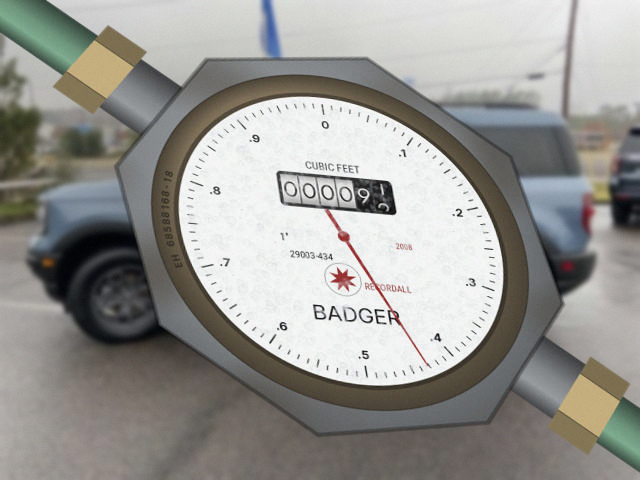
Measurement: 91.43 ft³
